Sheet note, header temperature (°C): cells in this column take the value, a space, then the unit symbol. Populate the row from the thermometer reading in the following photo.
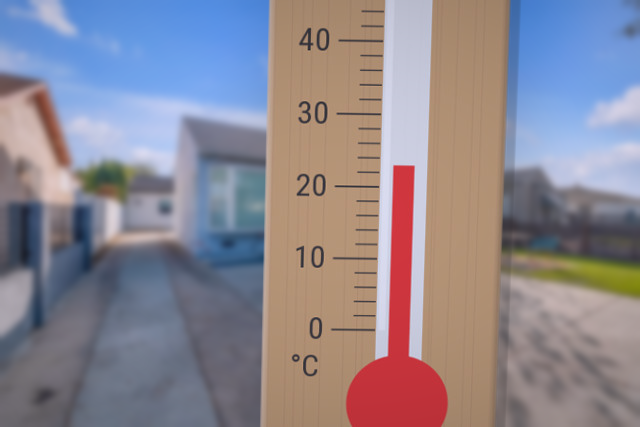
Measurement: 23 °C
